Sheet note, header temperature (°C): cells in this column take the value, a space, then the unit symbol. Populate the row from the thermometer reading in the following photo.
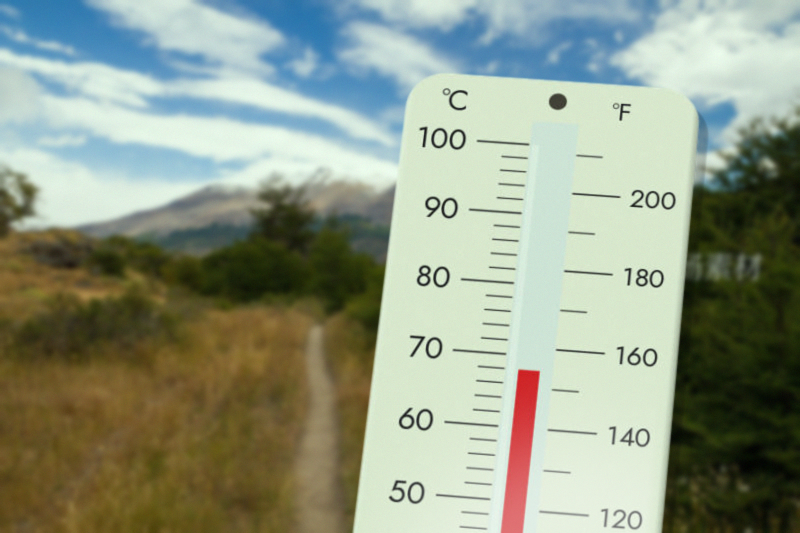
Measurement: 68 °C
